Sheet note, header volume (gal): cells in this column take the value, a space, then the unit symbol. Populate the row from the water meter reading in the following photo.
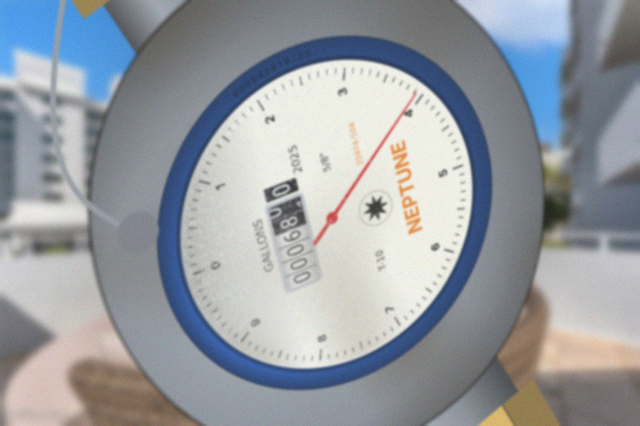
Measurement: 6803.9 gal
